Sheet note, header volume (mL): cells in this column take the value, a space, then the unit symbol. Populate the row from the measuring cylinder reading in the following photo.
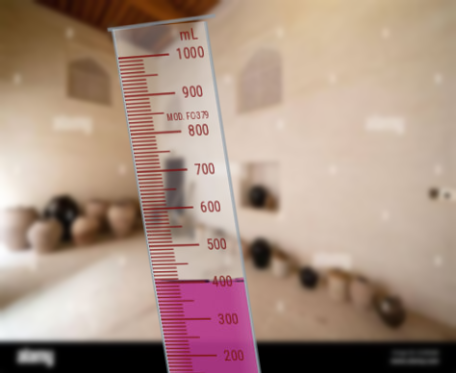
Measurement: 400 mL
